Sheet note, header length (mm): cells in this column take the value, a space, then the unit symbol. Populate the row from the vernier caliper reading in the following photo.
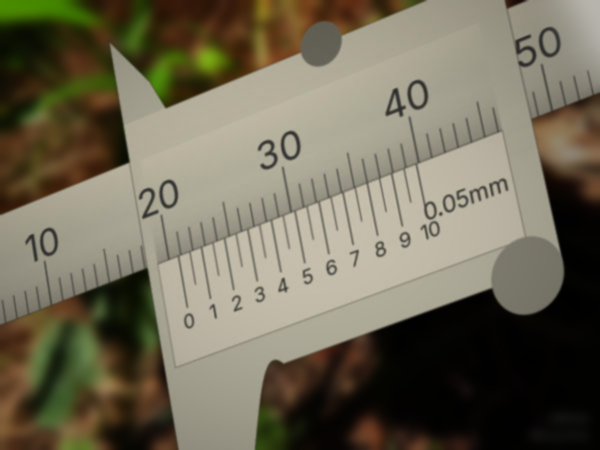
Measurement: 20.8 mm
